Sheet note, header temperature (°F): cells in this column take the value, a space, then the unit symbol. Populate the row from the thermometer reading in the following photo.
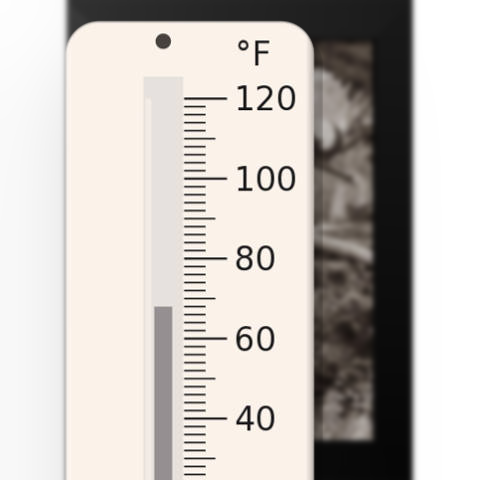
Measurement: 68 °F
